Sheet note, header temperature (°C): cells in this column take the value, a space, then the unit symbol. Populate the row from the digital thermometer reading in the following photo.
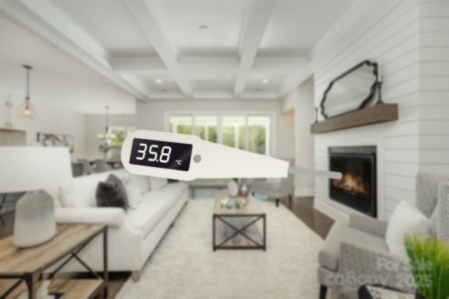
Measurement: 35.8 °C
